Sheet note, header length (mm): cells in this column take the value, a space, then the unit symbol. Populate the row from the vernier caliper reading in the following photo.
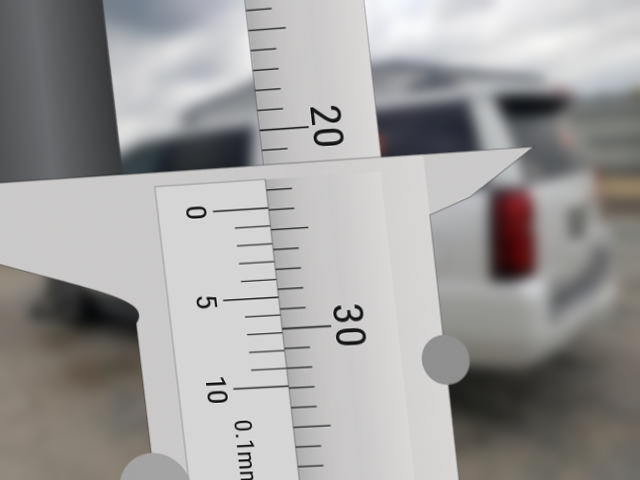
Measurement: 23.9 mm
